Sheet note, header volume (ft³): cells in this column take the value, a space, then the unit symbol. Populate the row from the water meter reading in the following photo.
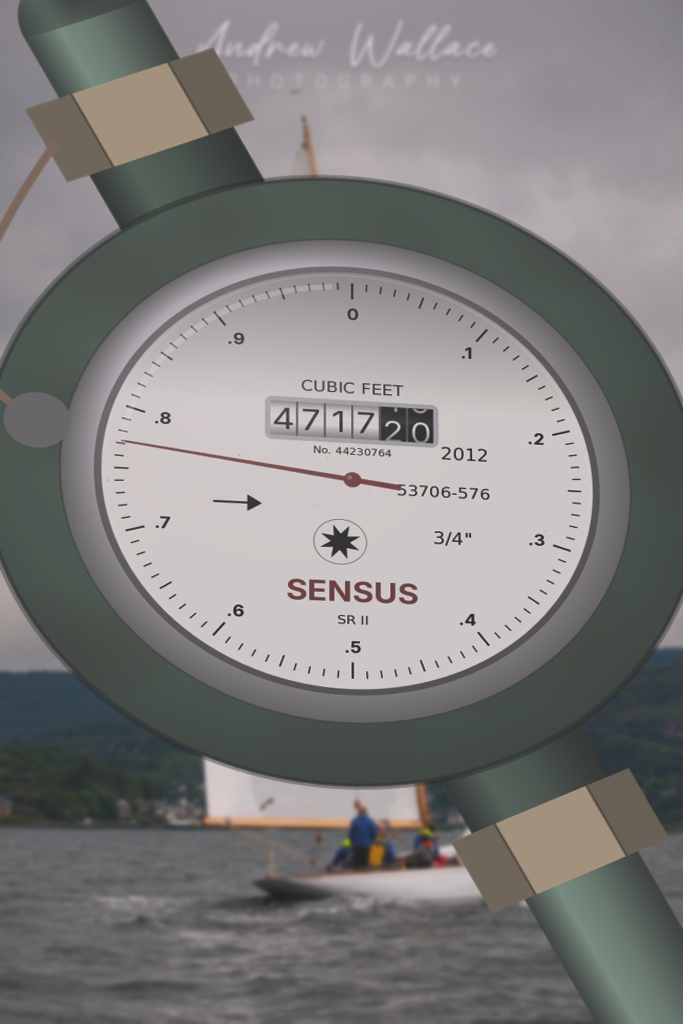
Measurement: 471719.77 ft³
